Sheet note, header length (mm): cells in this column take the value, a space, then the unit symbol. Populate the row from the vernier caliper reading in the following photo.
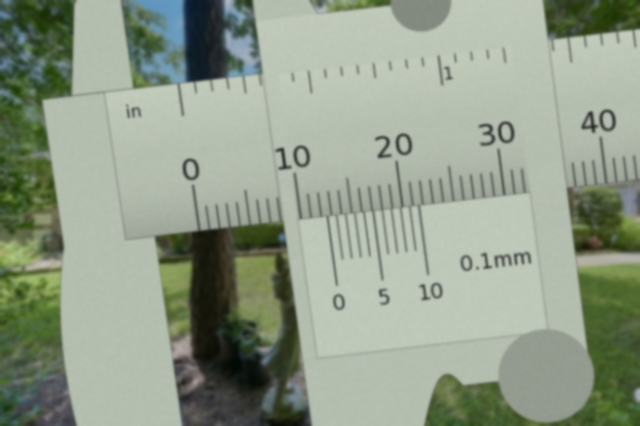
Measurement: 12.6 mm
